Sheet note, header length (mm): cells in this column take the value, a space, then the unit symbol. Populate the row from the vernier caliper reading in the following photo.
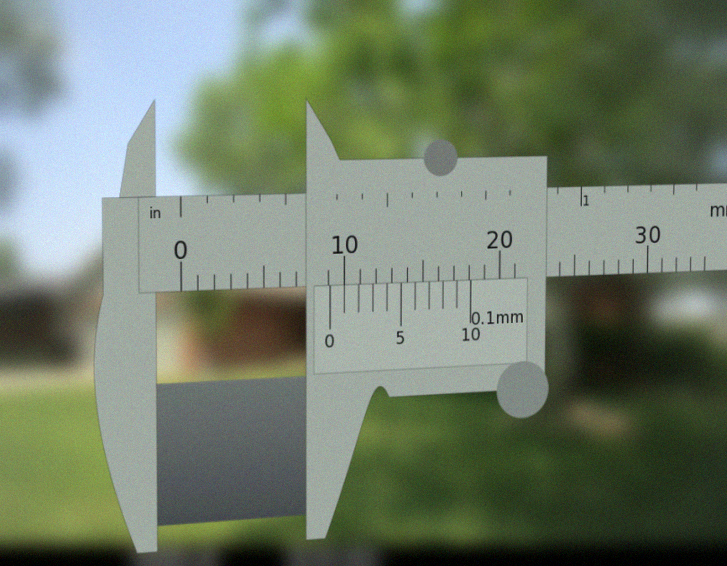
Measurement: 9.1 mm
